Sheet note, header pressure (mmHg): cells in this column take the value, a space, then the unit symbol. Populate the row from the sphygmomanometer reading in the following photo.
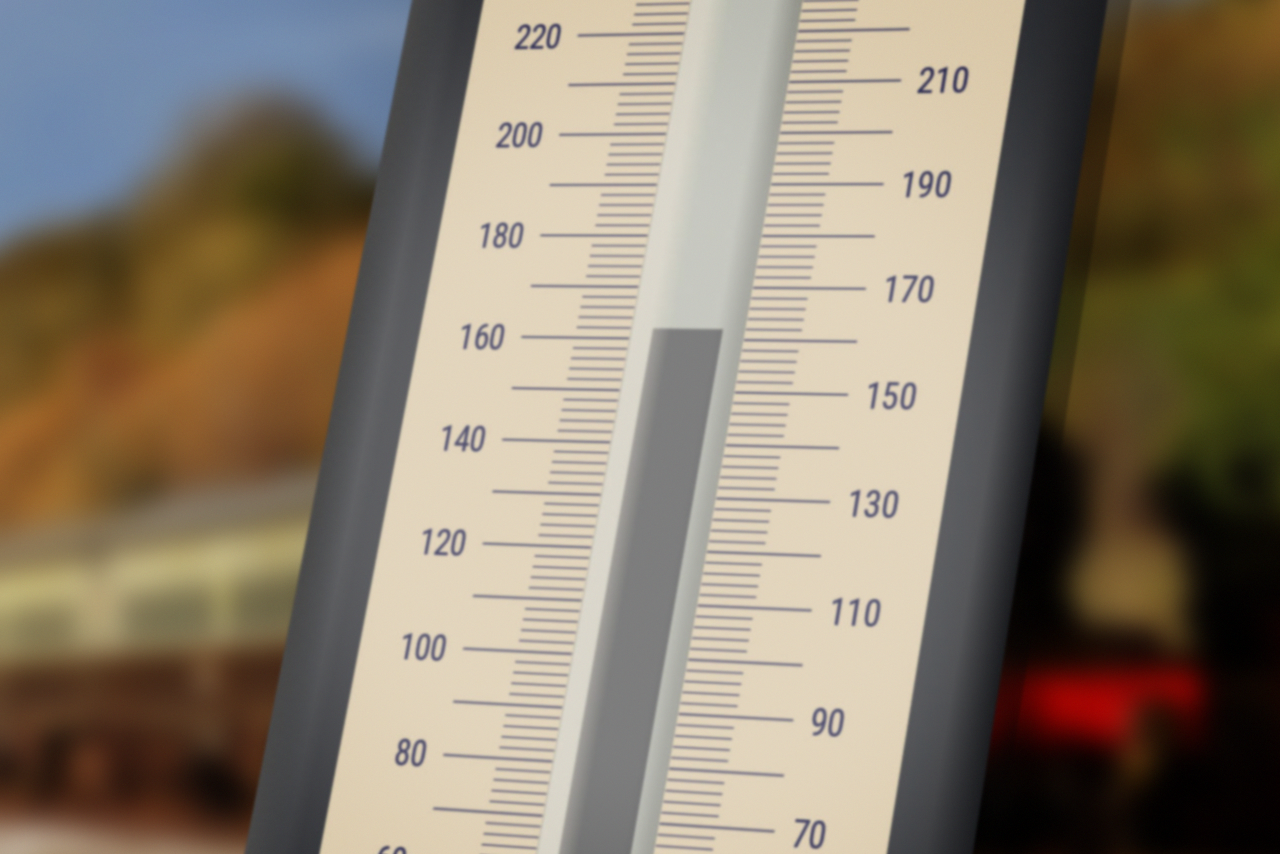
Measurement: 162 mmHg
